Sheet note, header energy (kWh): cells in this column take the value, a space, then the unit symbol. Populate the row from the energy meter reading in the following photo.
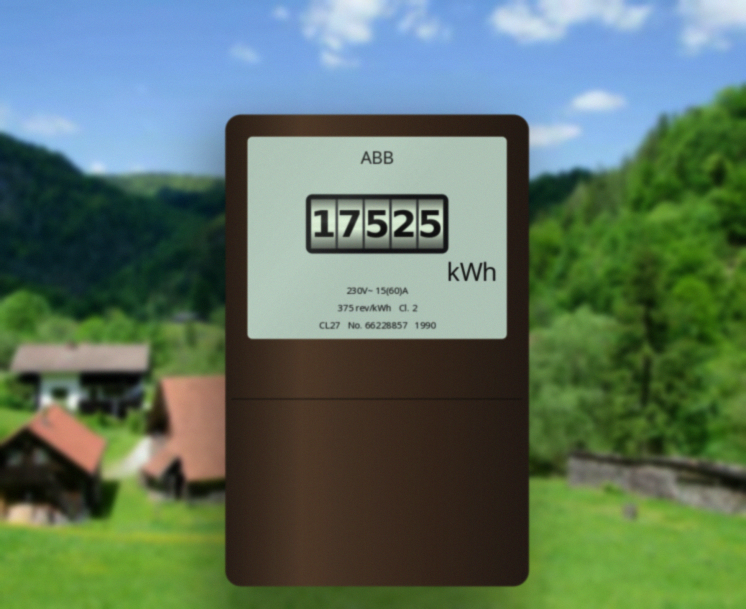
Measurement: 17525 kWh
